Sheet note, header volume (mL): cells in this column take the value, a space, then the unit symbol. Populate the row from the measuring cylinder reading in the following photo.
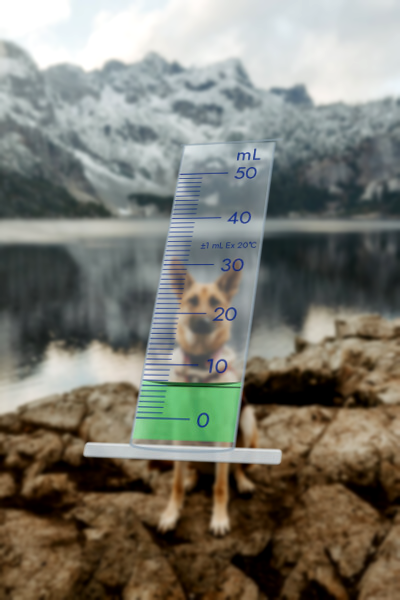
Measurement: 6 mL
